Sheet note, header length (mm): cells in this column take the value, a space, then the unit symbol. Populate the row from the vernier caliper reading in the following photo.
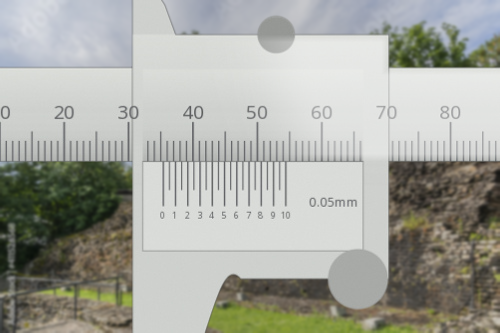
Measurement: 35.4 mm
